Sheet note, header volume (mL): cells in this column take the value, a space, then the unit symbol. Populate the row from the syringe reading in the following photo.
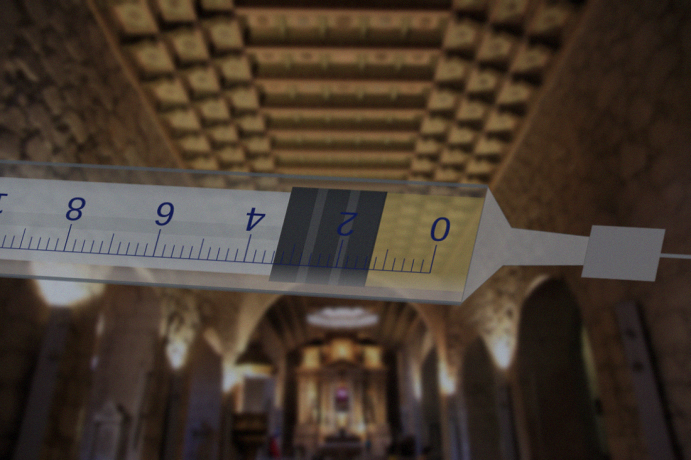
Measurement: 1.3 mL
